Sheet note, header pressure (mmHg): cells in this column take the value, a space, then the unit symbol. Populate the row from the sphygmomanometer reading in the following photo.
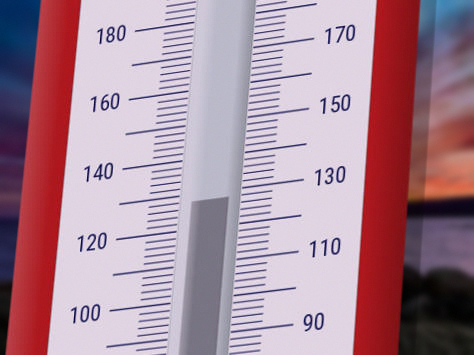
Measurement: 128 mmHg
